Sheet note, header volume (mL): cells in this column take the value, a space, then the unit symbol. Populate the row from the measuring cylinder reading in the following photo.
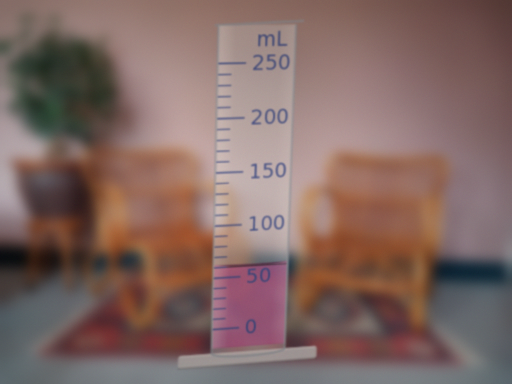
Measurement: 60 mL
